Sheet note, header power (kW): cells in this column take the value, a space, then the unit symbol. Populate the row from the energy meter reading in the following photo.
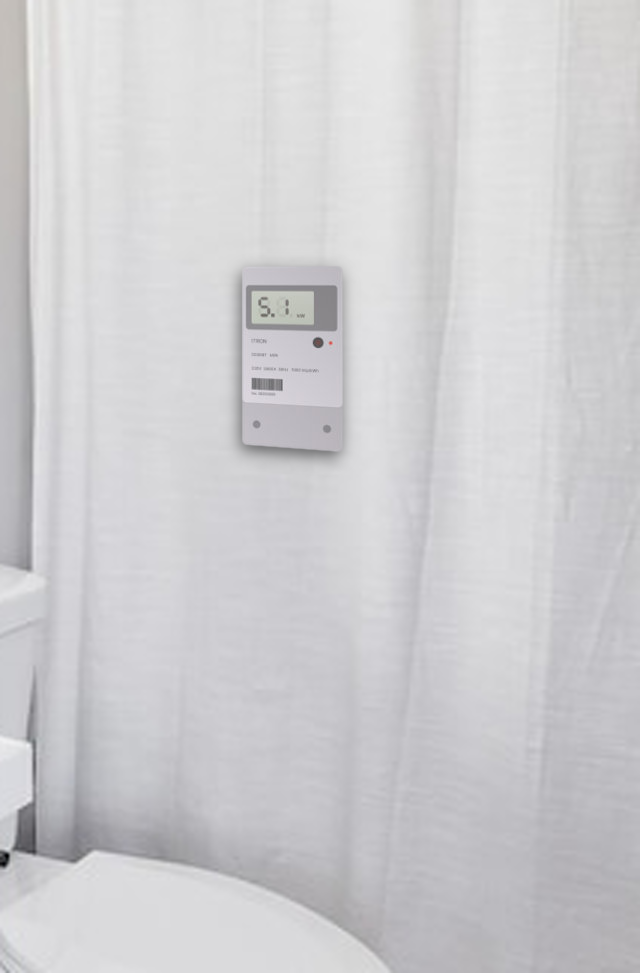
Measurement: 5.1 kW
